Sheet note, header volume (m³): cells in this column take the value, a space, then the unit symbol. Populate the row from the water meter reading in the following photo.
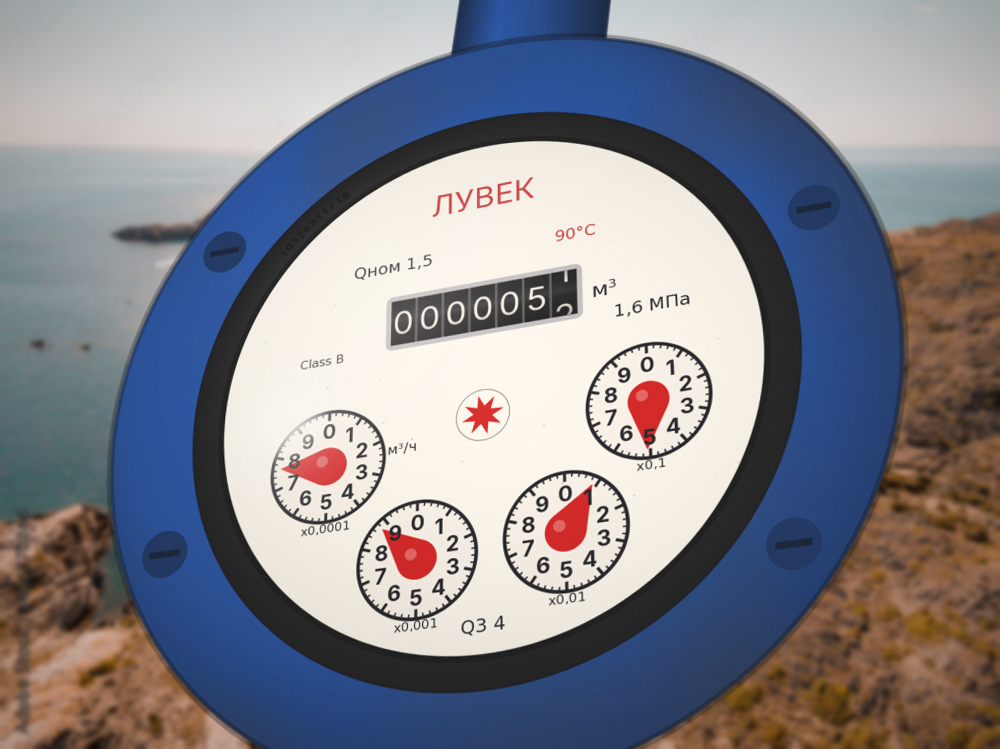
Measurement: 51.5087 m³
